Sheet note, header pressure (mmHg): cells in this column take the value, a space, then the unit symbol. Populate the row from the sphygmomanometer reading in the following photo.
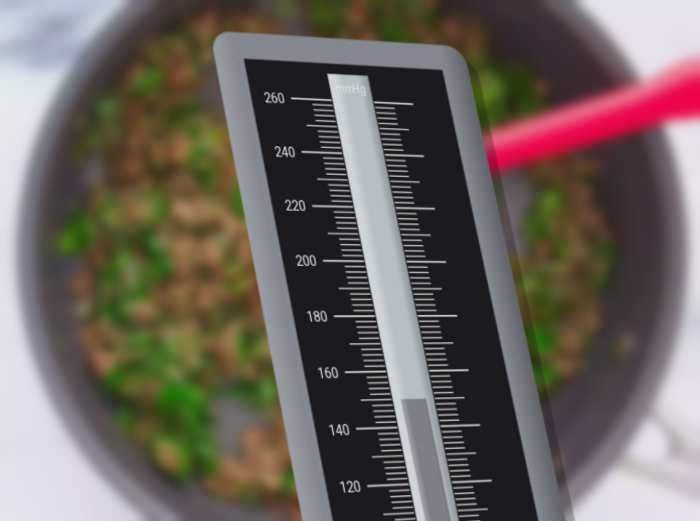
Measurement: 150 mmHg
